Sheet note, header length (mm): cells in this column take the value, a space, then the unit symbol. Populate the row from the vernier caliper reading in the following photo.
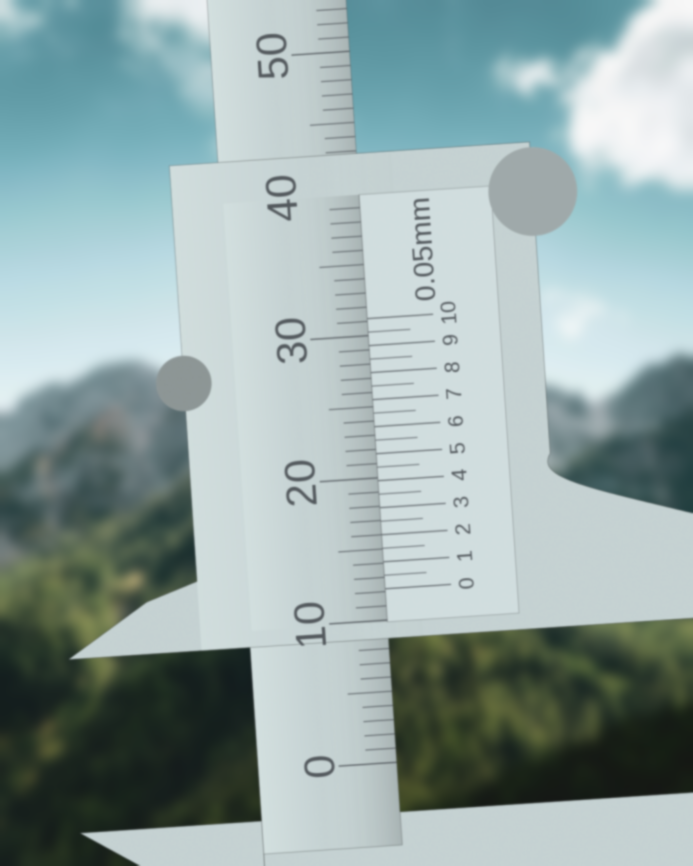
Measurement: 12.2 mm
